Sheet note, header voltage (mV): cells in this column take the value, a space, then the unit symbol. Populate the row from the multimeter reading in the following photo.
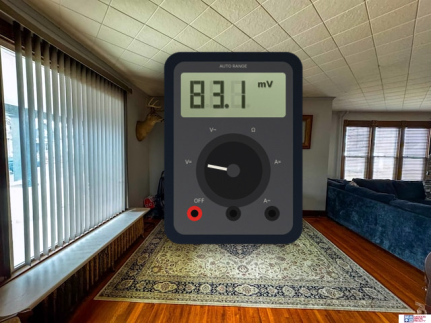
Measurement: 83.1 mV
